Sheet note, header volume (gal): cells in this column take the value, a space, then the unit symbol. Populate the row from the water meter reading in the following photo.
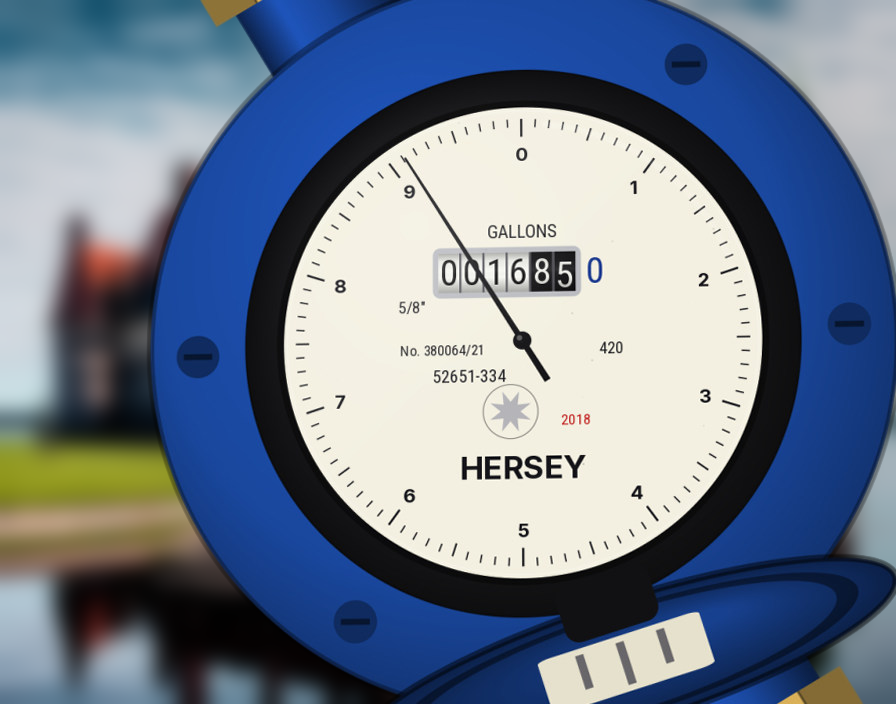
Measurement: 16849.1 gal
